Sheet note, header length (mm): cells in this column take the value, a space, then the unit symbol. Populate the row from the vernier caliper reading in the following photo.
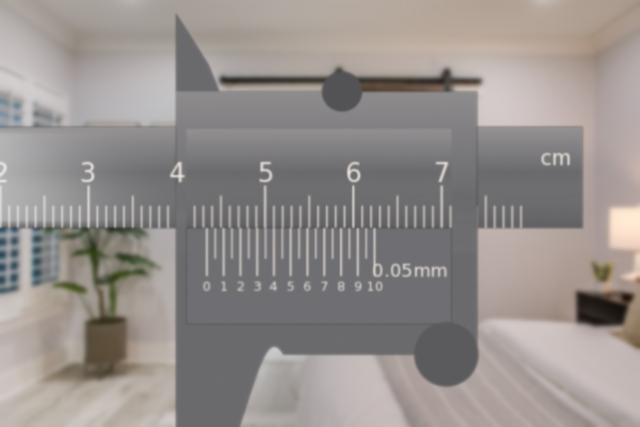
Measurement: 43.4 mm
